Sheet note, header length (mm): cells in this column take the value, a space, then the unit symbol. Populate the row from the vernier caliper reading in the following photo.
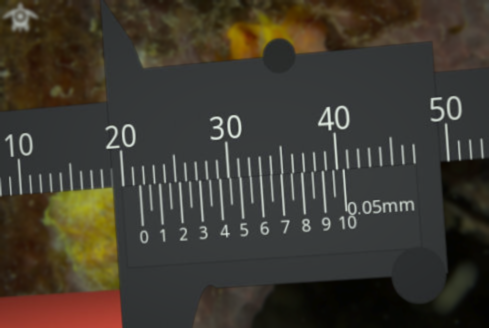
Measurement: 21.6 mm
